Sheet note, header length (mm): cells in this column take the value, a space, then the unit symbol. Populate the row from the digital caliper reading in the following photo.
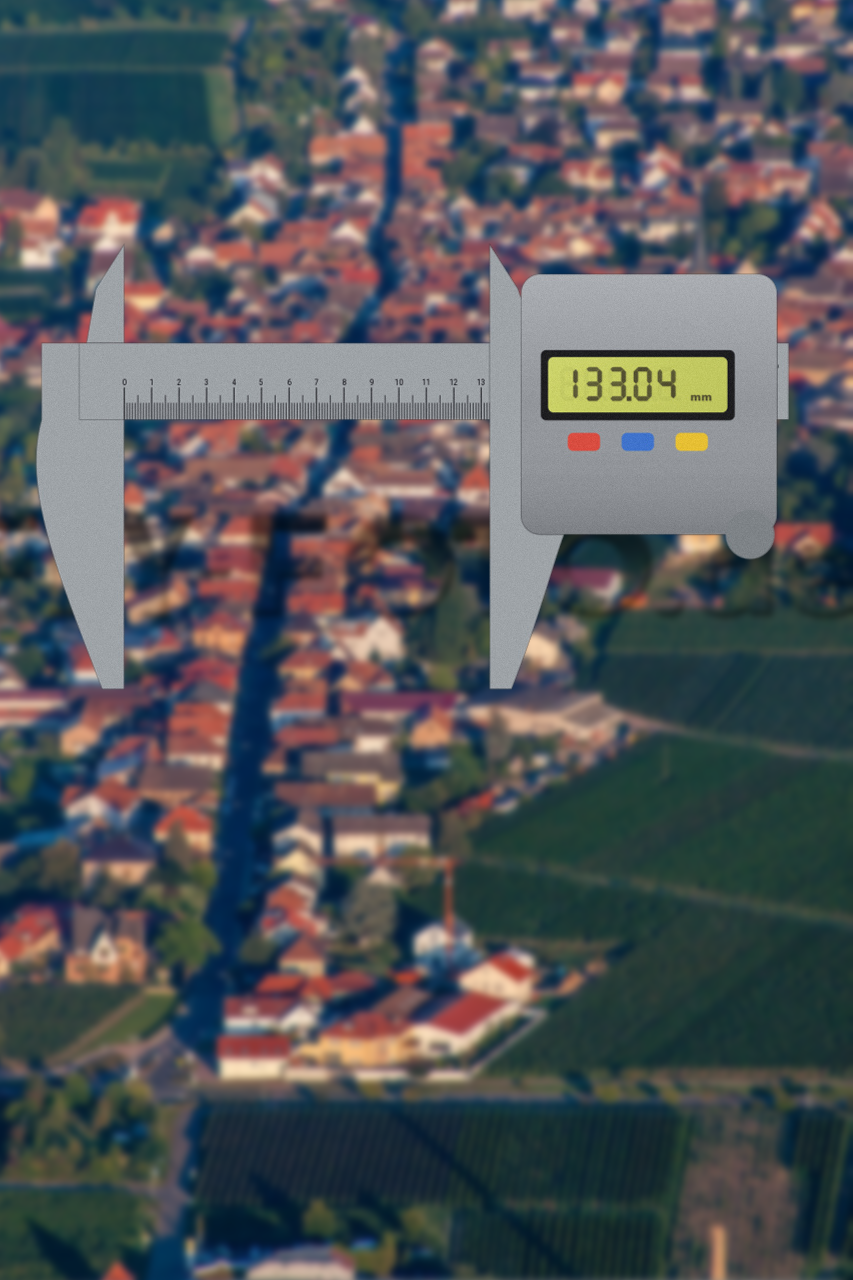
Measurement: 133.04 mm
